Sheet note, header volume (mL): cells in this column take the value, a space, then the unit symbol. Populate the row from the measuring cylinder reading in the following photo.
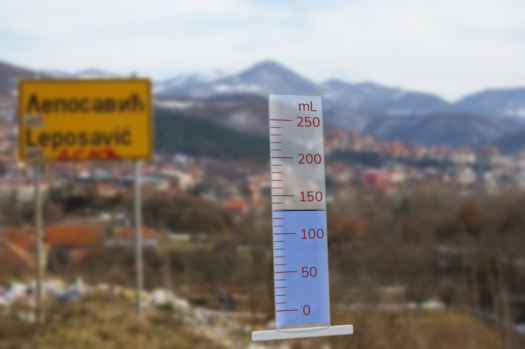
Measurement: 130 mL
